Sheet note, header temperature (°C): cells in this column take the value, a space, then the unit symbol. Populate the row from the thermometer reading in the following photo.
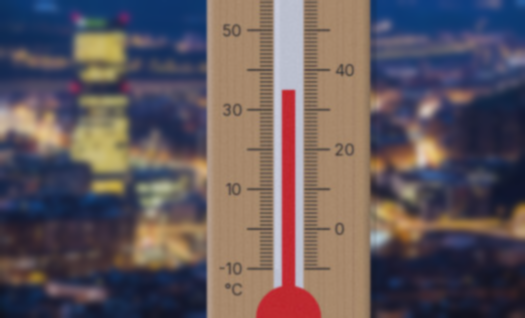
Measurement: 35 °C
